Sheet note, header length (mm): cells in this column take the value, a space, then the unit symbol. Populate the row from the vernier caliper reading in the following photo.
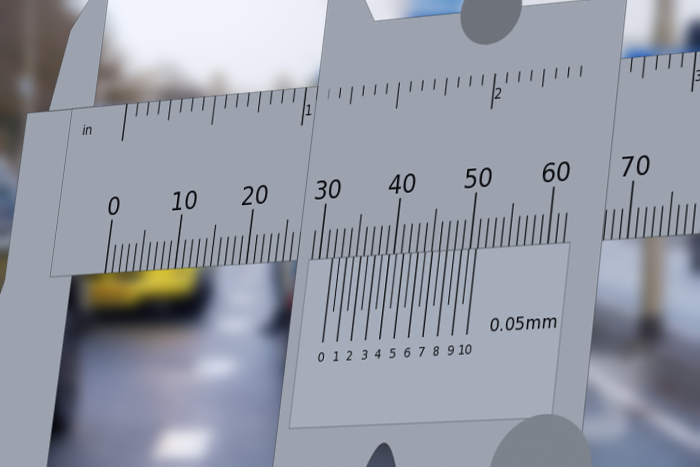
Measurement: 31.8 mm
